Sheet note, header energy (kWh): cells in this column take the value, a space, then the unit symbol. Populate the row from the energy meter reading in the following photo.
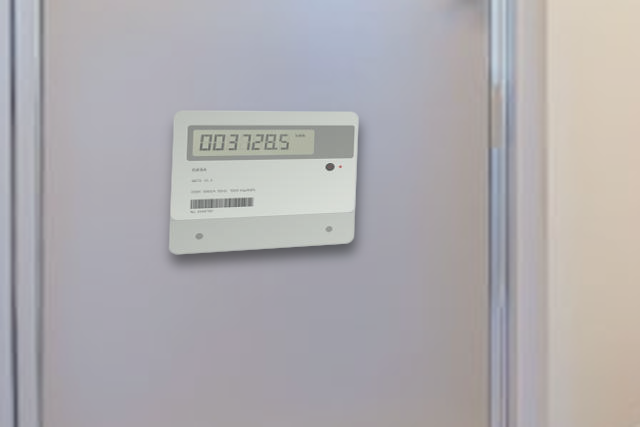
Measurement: 3728.5 kWh
